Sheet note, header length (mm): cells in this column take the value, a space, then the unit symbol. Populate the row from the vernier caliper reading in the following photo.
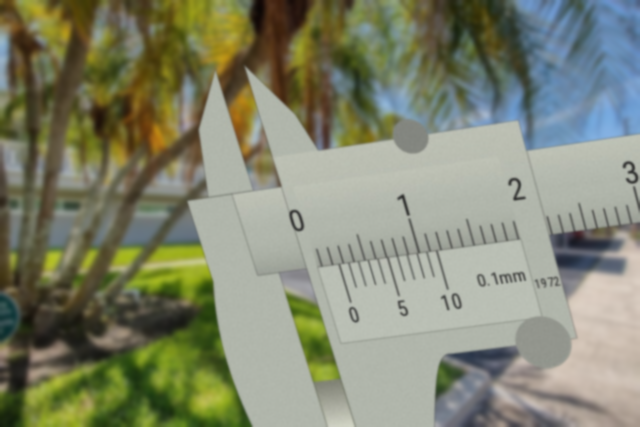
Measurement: 2.6 mm
